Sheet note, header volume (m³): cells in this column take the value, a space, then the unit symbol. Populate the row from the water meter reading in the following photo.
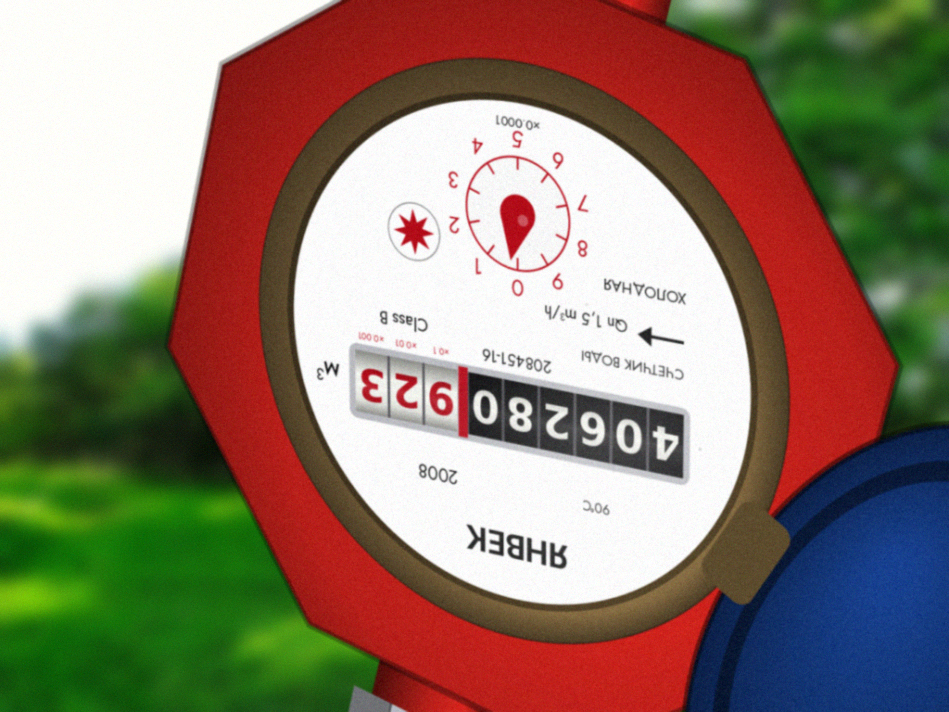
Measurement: 406280.9230 m³
